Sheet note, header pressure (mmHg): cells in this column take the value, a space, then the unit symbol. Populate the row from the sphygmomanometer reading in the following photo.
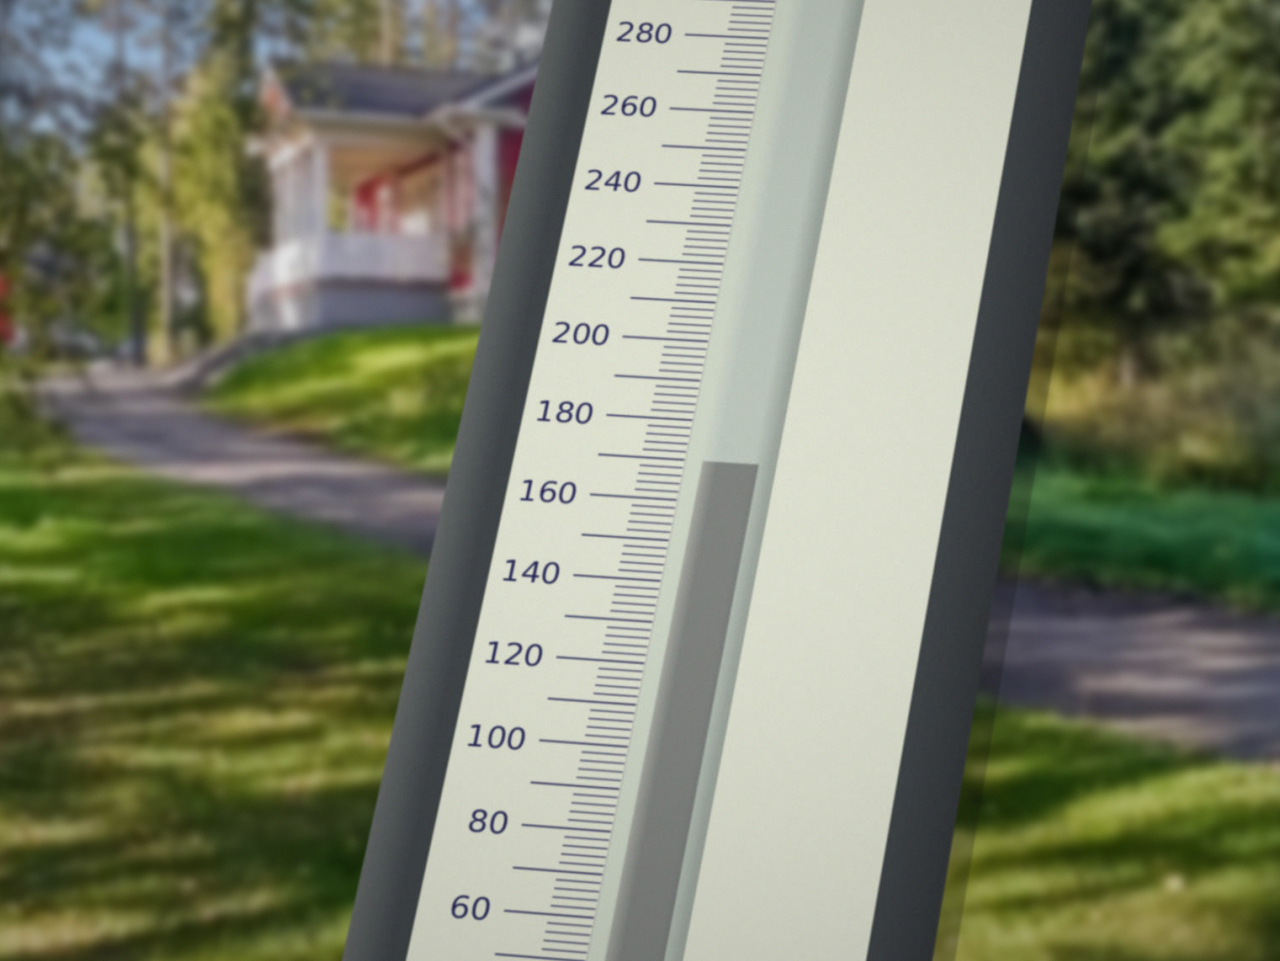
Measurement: 170 mmHg
